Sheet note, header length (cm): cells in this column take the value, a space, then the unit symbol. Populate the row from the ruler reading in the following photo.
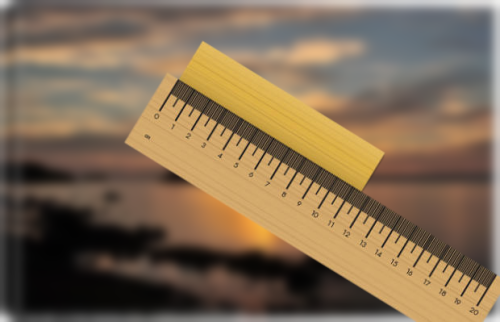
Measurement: 11.5 cm
